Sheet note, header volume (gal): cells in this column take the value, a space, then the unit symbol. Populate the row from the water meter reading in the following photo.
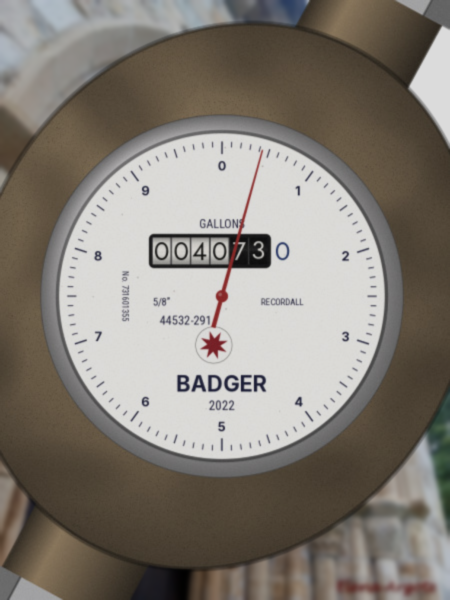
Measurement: 40730.4 gal
